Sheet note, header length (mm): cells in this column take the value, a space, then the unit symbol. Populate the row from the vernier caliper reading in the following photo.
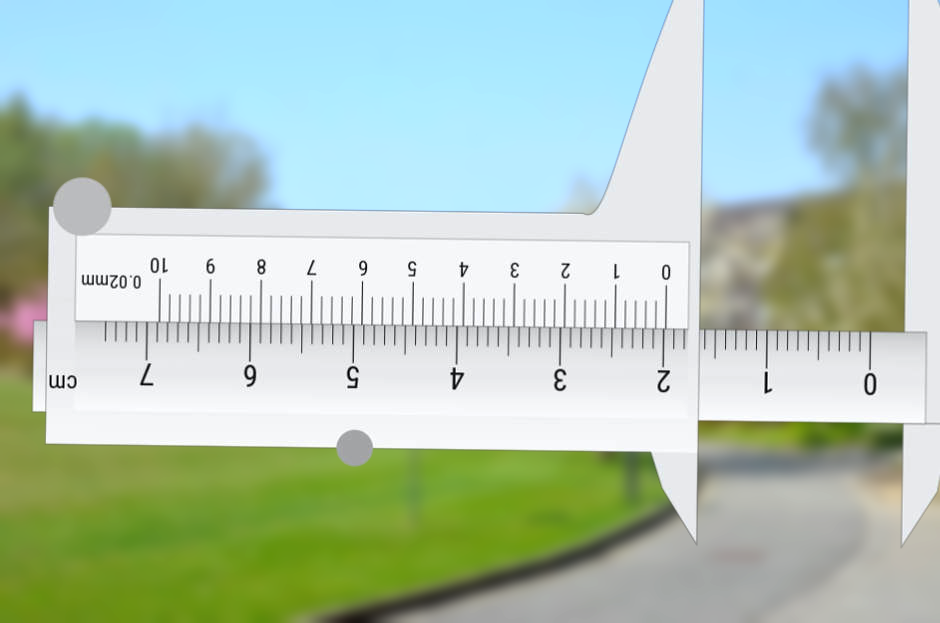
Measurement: 19.8 mm
